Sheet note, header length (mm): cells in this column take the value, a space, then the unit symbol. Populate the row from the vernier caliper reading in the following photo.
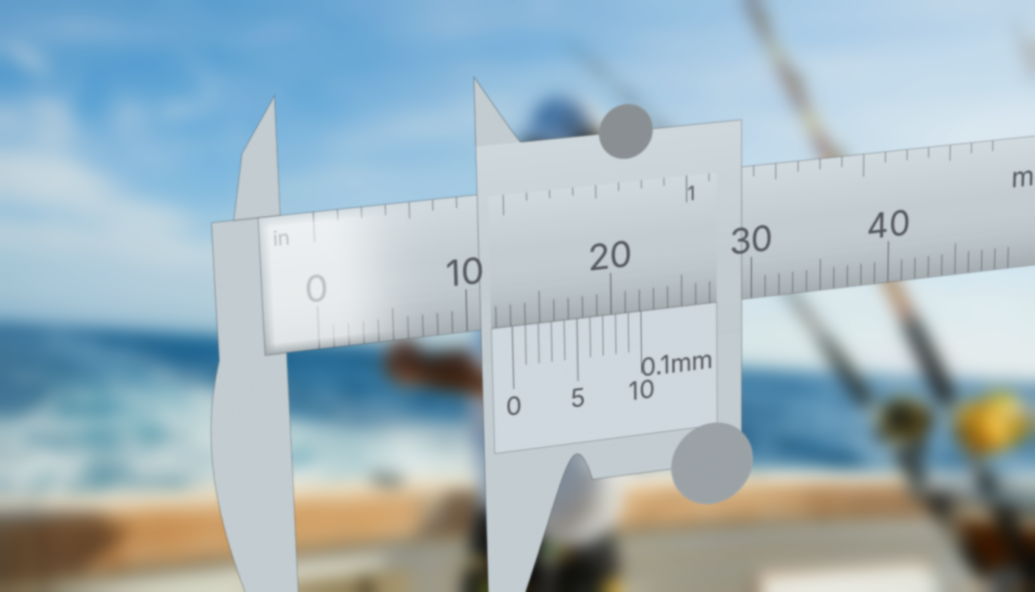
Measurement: 13.1 mm
